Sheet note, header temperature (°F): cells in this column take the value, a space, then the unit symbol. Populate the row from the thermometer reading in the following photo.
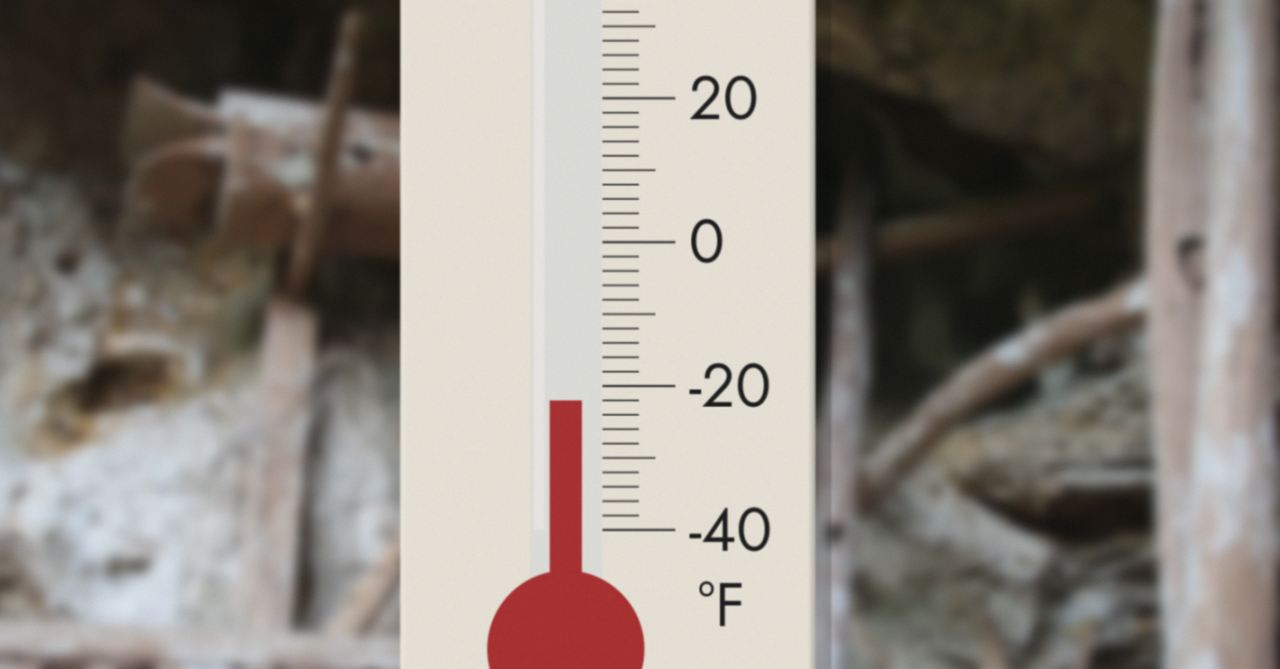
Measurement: -22 °F
